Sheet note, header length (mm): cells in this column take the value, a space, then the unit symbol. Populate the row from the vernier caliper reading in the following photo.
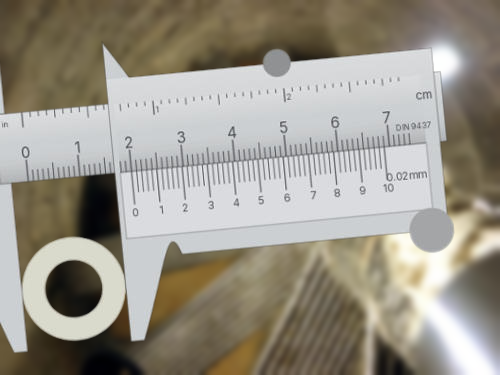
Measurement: 20.0 mm
